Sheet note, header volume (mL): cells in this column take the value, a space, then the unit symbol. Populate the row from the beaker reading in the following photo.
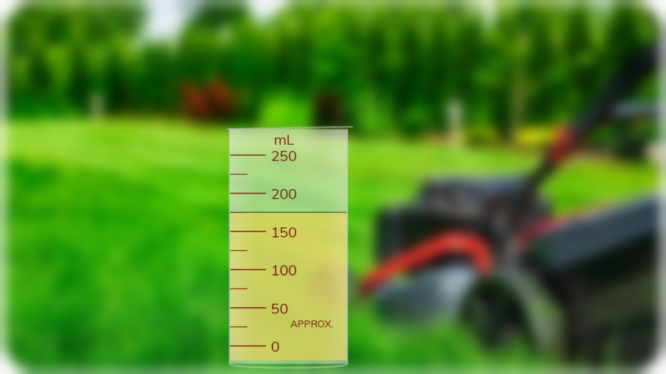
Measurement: 175 mL
